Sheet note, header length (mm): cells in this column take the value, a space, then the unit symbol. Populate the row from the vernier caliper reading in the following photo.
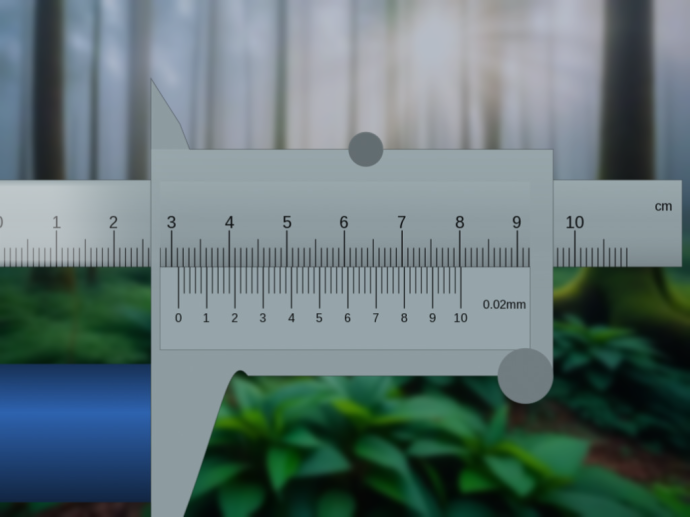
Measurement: 31.2 mm
